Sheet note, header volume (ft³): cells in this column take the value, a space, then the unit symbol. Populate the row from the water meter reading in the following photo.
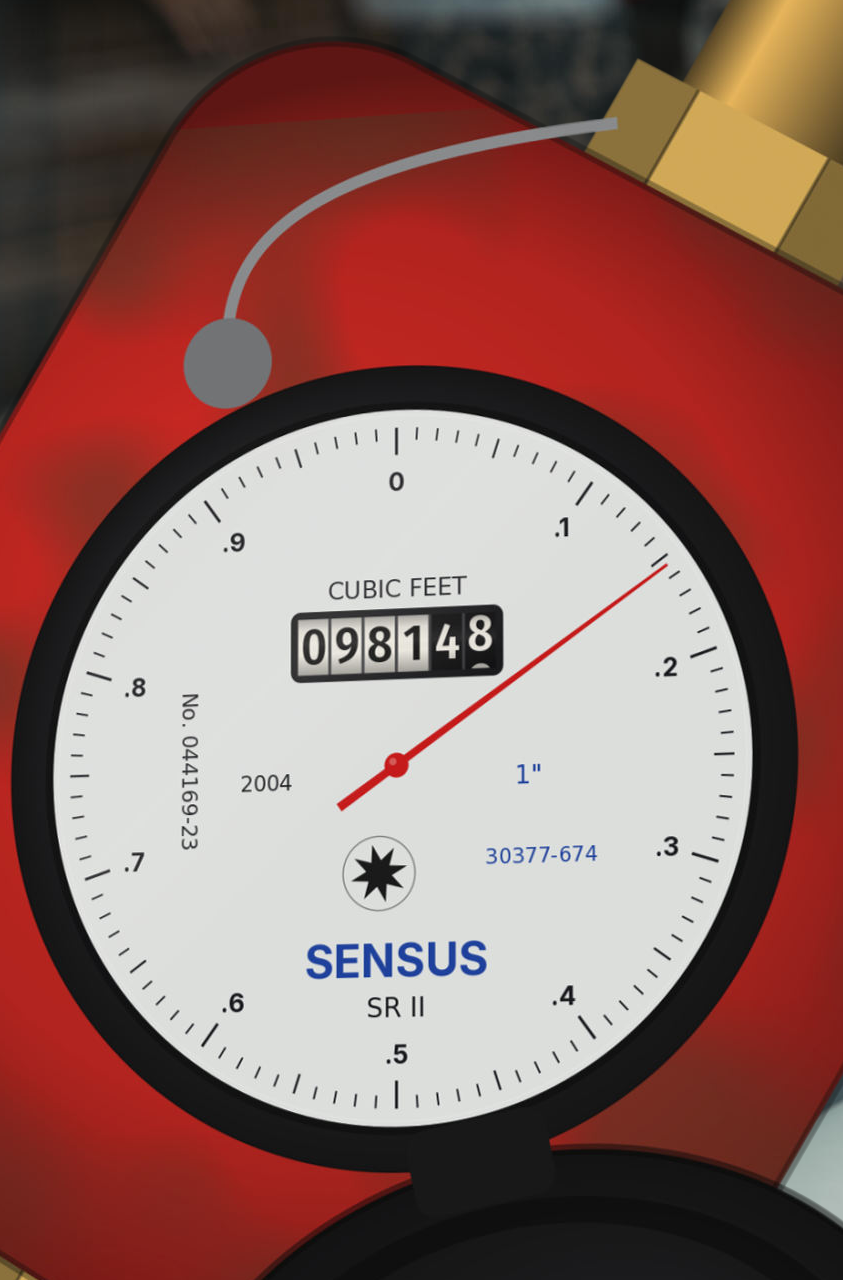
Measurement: 98148.15 ft³
